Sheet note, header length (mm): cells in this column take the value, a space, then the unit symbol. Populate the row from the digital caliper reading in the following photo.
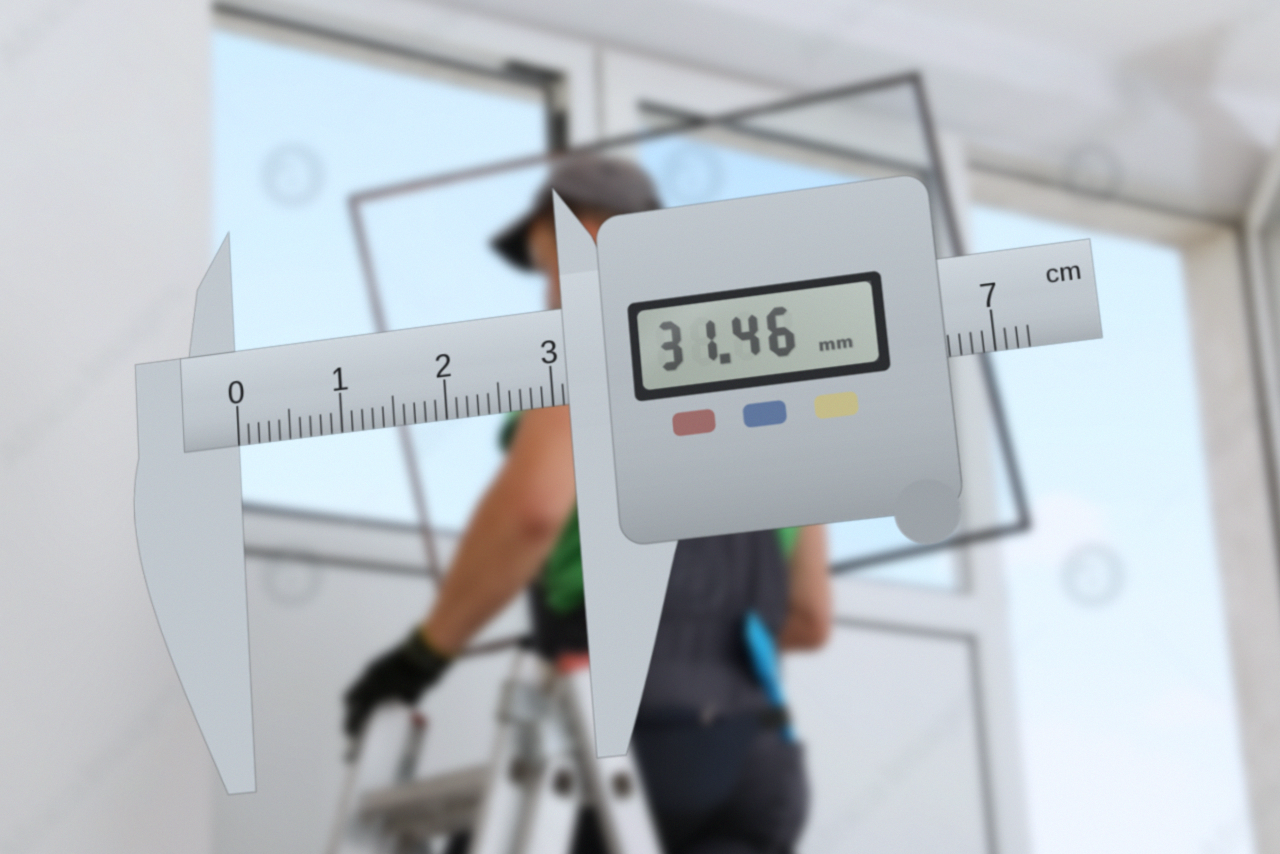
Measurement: 31.46 mm
